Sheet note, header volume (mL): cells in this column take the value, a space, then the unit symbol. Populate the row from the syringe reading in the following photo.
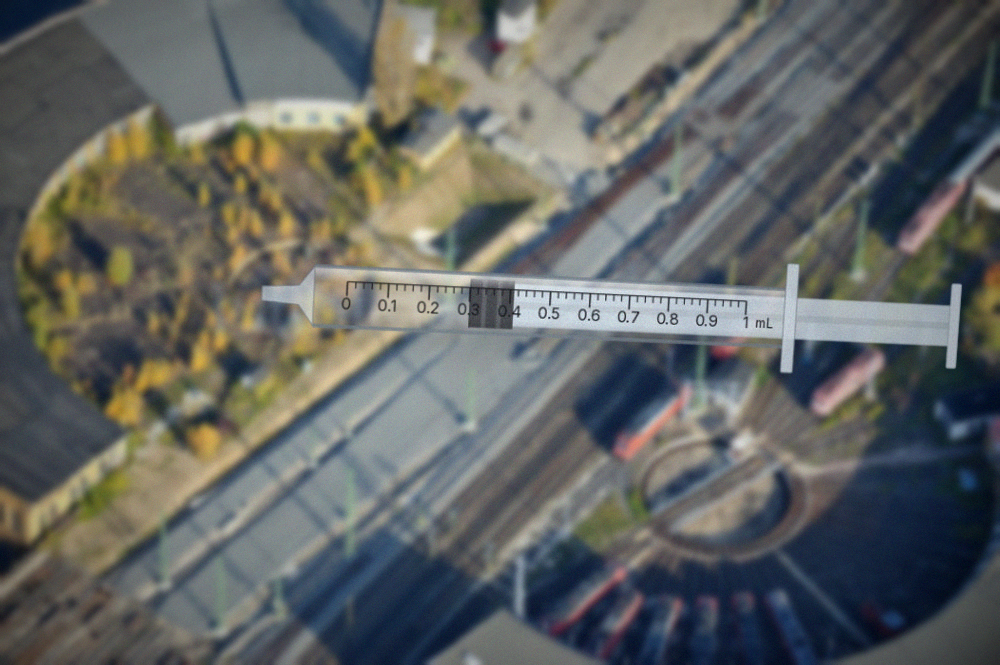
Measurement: 0.3 mL
